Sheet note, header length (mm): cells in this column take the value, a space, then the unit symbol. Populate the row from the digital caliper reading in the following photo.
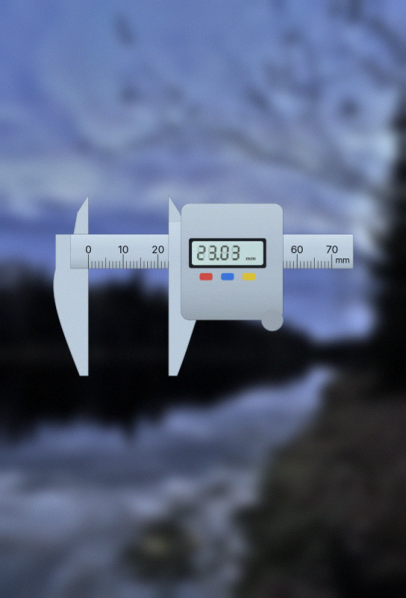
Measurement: 23.03 mm
